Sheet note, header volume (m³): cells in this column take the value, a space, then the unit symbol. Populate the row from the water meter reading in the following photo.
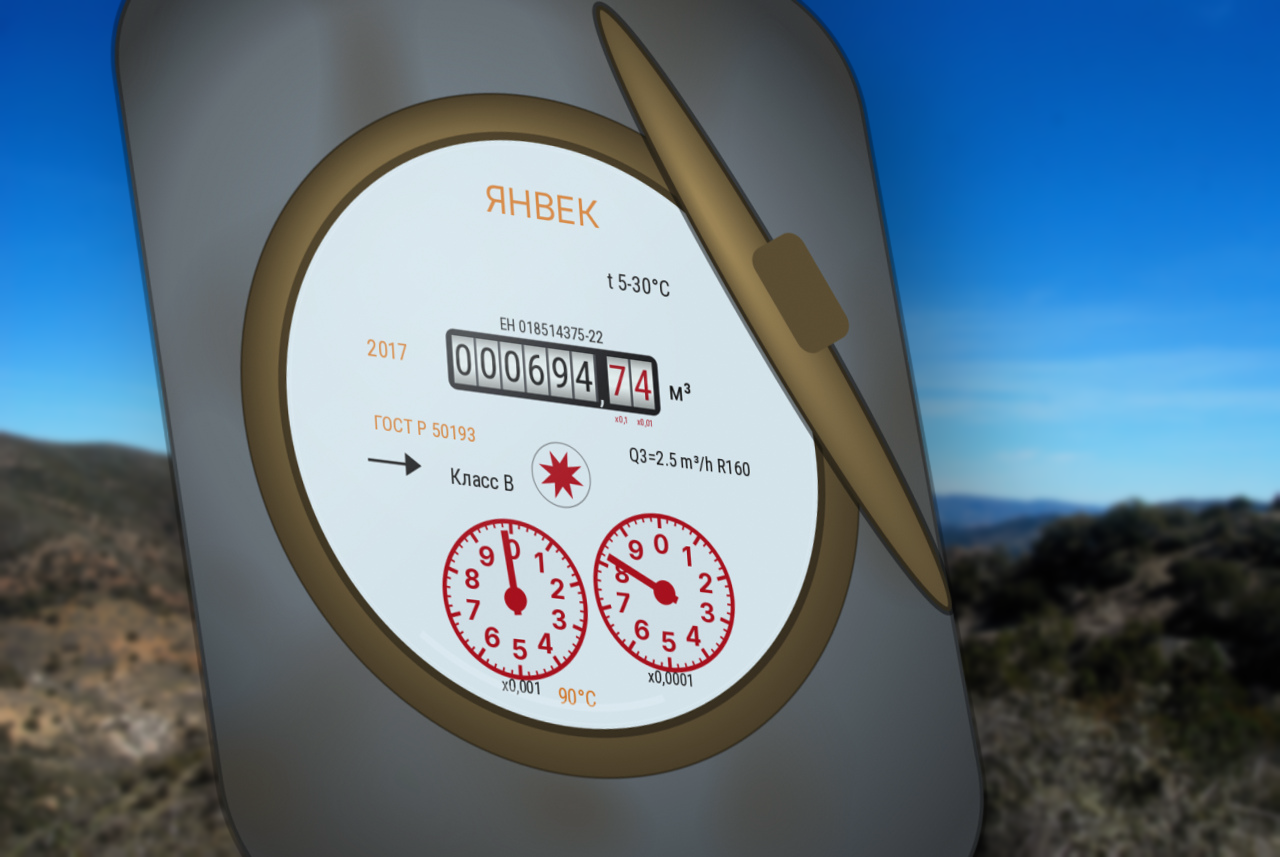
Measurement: 694.7398 m³
